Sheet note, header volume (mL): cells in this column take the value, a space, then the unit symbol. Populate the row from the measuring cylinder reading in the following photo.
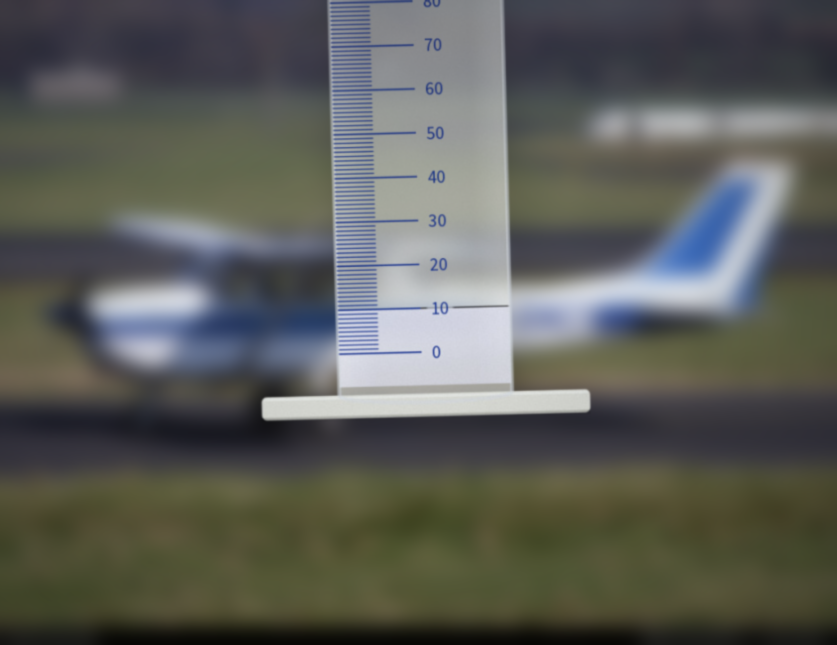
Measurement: 10 mL
